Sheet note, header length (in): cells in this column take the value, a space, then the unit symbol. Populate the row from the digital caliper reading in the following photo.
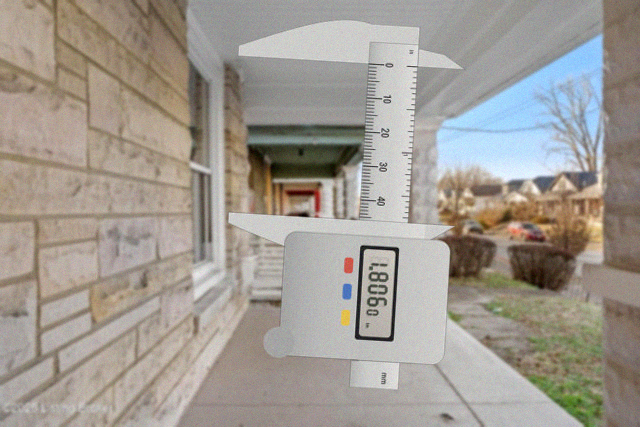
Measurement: 1.8060 in
